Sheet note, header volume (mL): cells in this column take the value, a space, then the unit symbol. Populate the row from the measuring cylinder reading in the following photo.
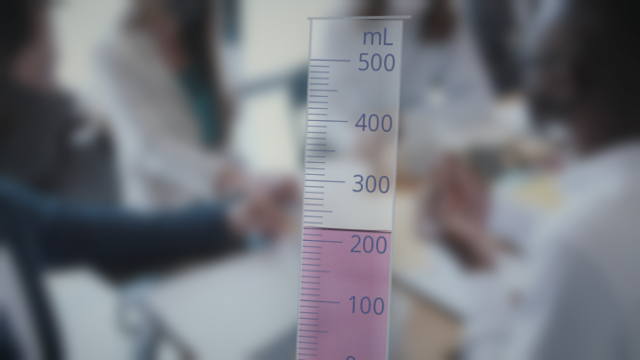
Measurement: 220 mL
